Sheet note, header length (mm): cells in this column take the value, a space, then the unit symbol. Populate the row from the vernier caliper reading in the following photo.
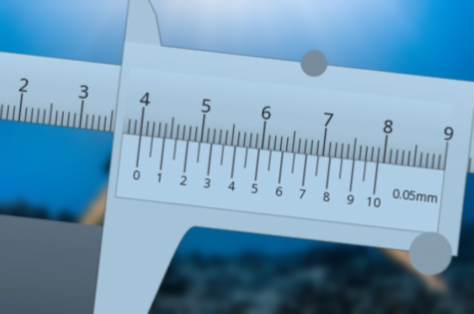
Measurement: 40.0 mm
